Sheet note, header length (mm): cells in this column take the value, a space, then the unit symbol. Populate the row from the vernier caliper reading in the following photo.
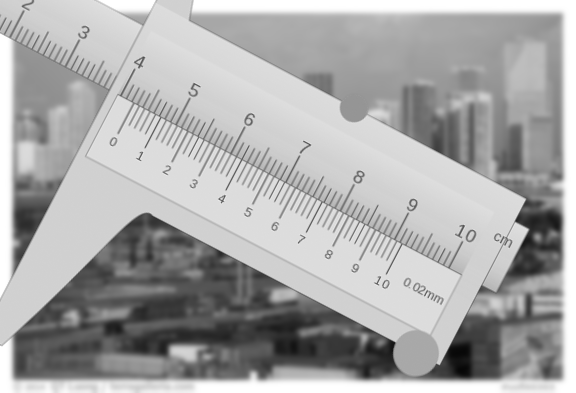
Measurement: 42.4 mm
